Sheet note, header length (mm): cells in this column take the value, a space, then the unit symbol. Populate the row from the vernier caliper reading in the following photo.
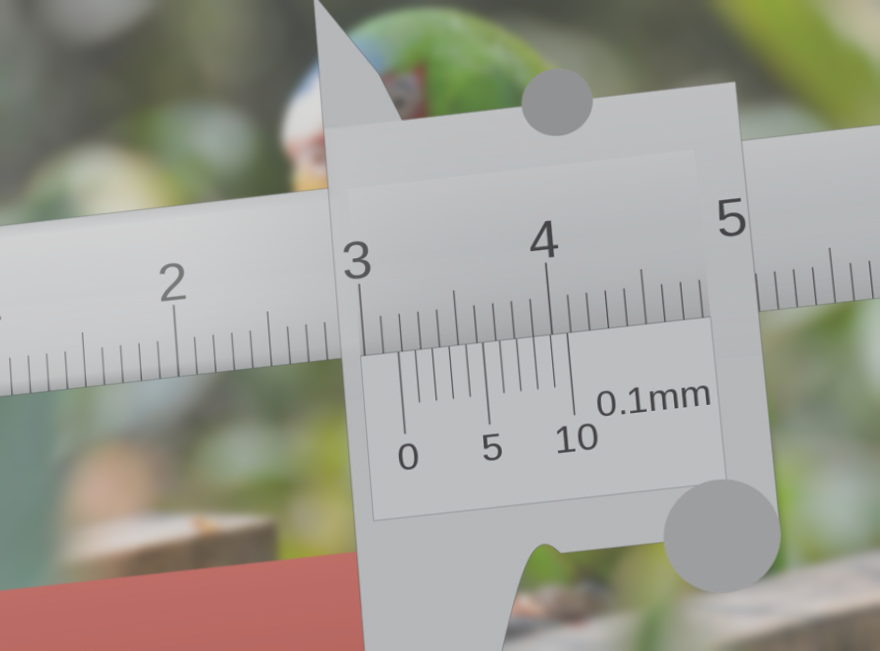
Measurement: 31.8 mm
